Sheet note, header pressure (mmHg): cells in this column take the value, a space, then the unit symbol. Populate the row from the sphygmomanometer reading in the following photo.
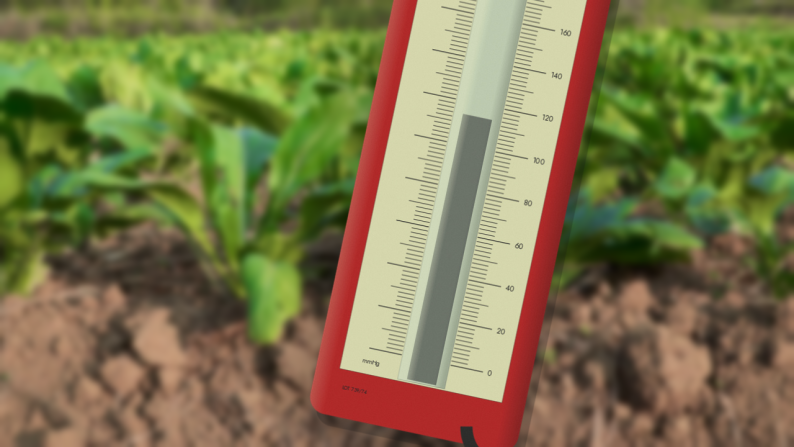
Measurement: 114 mmHg
